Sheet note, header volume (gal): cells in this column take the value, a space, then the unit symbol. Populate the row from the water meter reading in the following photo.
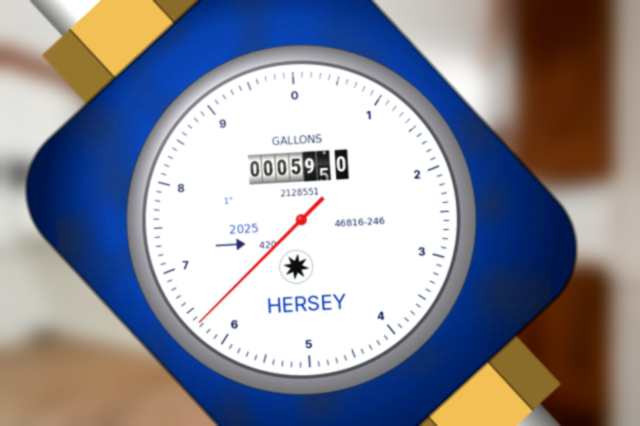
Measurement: 5946.3 gal
